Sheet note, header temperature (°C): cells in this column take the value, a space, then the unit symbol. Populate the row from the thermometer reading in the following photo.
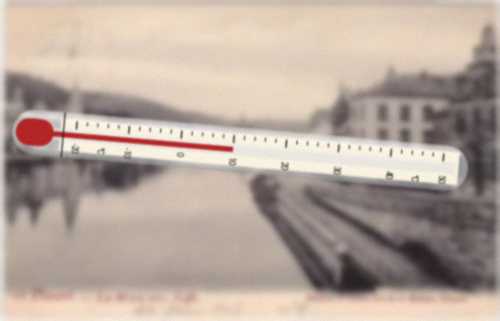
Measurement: 10 °C
